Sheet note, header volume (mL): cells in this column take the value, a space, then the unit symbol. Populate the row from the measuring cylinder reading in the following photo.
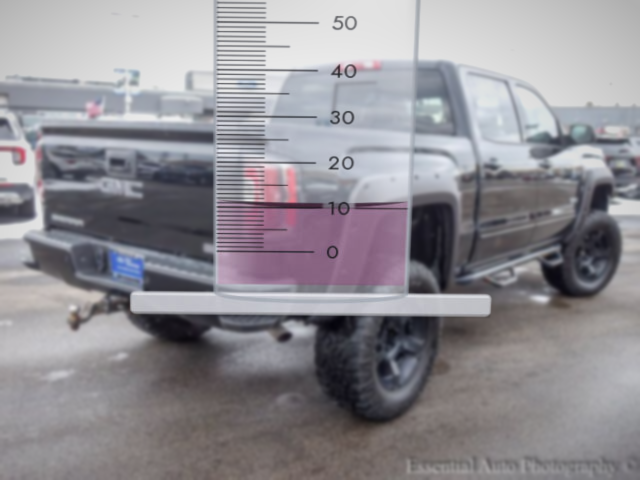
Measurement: 10 mL
